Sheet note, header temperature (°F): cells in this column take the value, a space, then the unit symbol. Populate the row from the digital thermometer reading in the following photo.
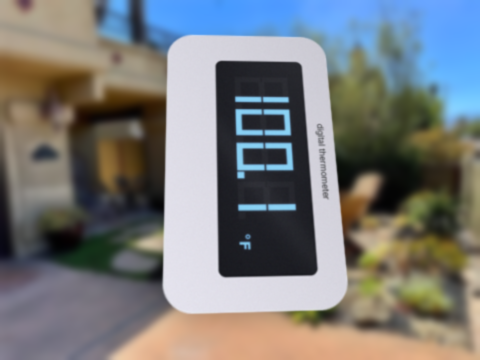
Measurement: 100.1 °F
